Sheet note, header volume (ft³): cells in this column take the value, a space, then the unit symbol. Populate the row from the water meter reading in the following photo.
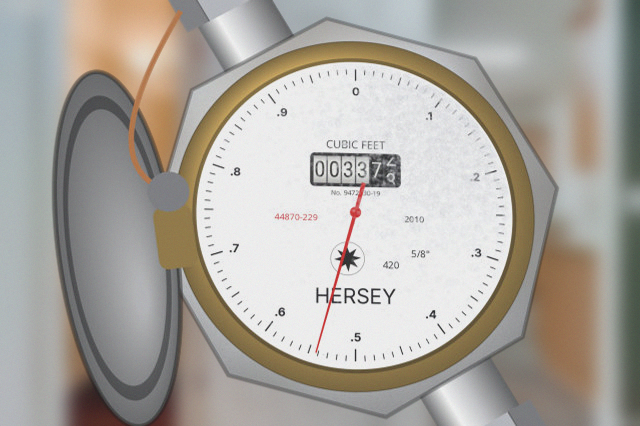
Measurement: 3372.54 ft³
